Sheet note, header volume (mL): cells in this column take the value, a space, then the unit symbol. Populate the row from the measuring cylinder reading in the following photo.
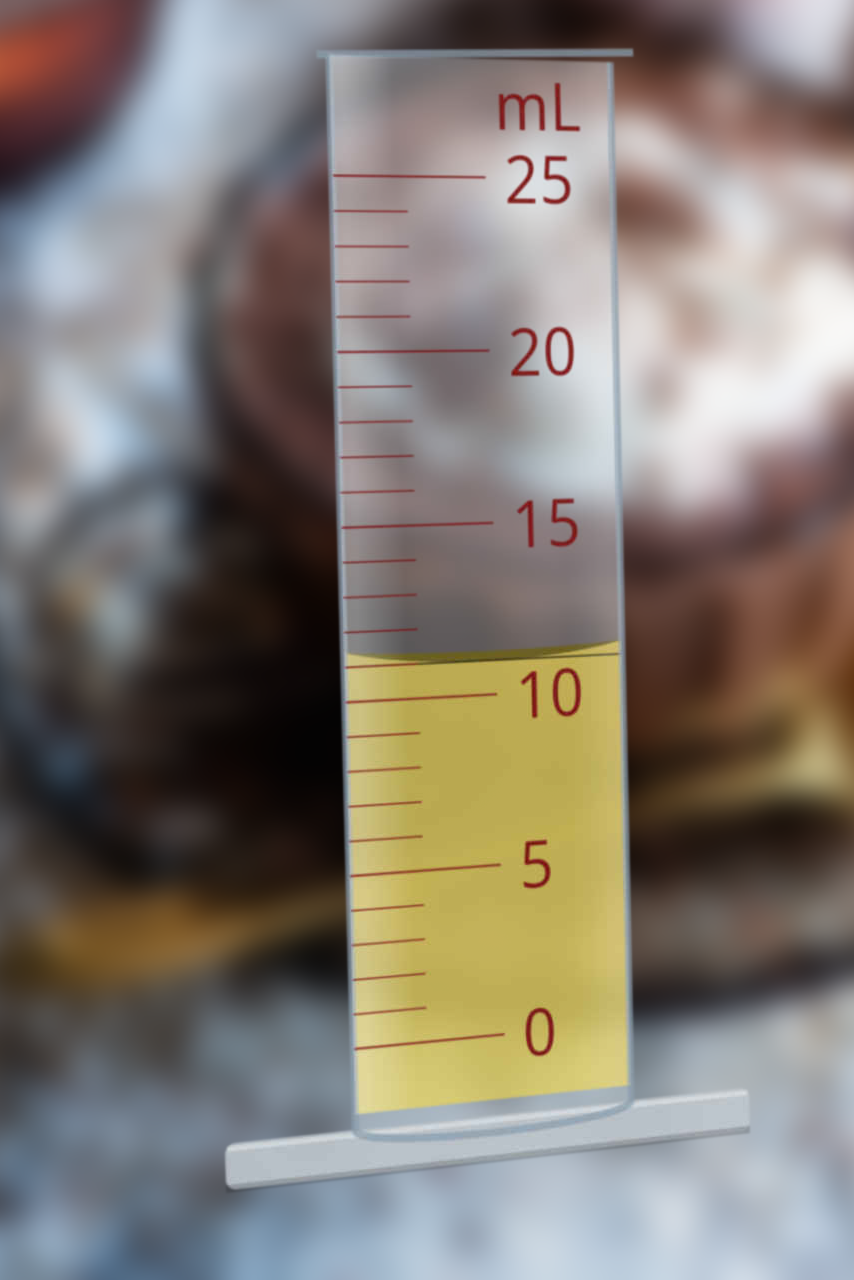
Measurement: 11 mL
